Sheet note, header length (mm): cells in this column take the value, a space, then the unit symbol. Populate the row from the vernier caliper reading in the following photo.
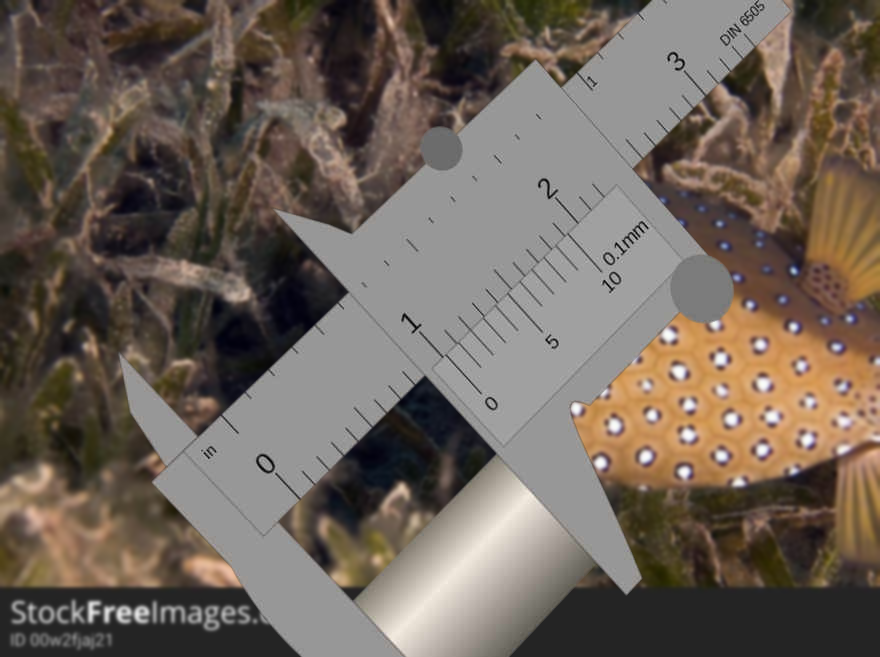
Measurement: 10.2 mm
